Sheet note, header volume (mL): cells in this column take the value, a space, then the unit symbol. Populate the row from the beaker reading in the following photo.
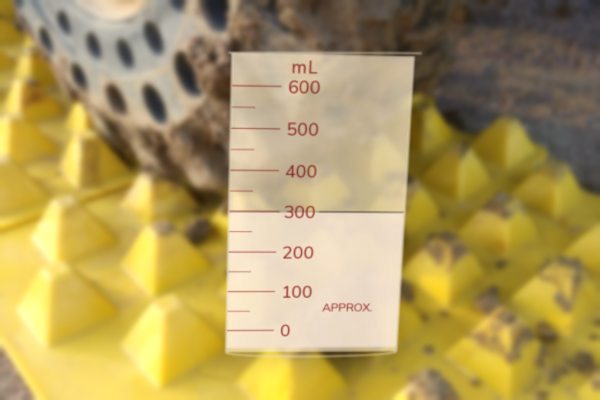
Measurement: 300 mL
